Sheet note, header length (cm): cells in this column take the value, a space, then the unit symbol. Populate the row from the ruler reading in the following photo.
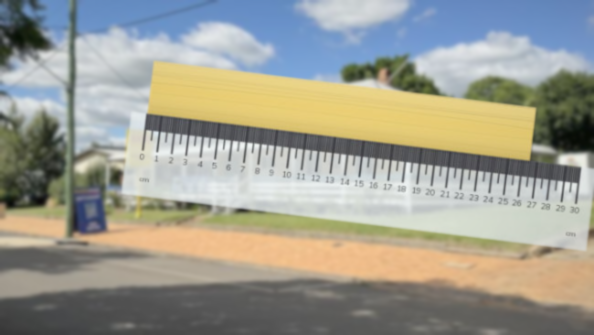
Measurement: 26.5 cm
